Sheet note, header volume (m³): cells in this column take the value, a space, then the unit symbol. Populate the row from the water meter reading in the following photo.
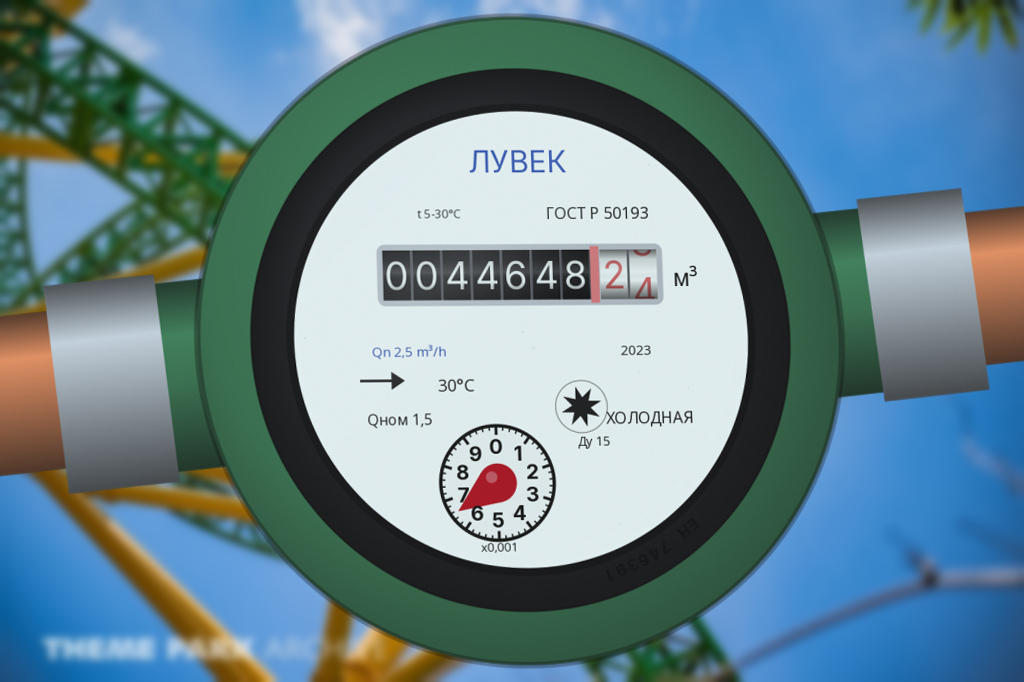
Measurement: 44648.236 m³
